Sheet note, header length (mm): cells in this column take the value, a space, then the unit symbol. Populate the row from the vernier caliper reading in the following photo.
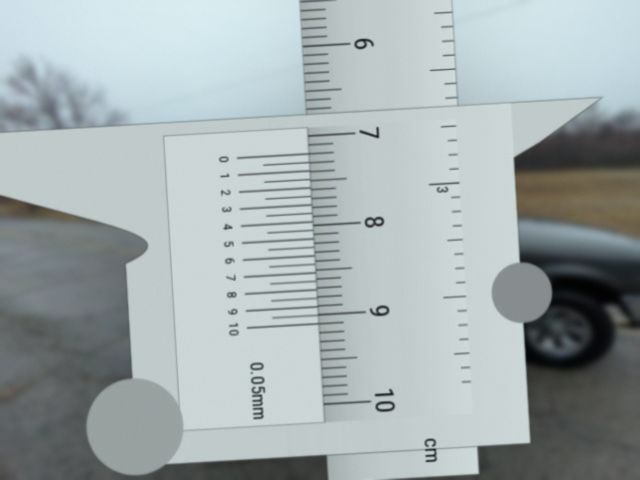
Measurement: 72.0 mm
